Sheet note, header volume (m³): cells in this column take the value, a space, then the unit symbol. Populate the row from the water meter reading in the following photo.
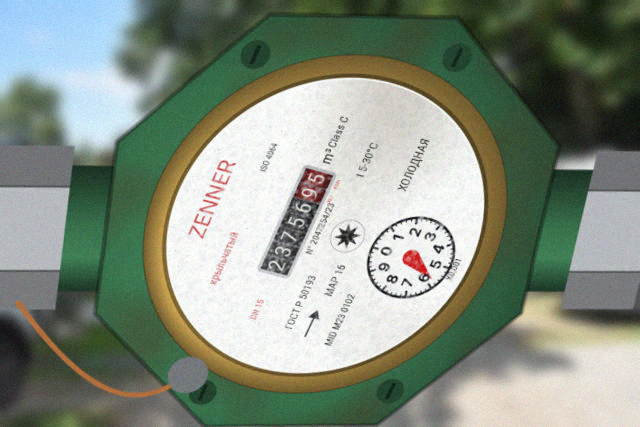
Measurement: 23756.955 m³
